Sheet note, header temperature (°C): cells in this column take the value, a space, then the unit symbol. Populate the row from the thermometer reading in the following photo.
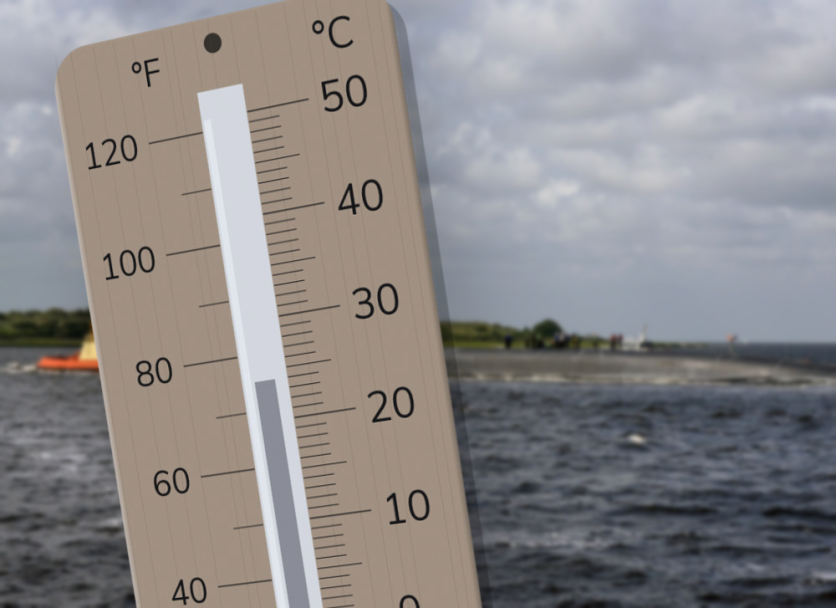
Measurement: 24 °C
